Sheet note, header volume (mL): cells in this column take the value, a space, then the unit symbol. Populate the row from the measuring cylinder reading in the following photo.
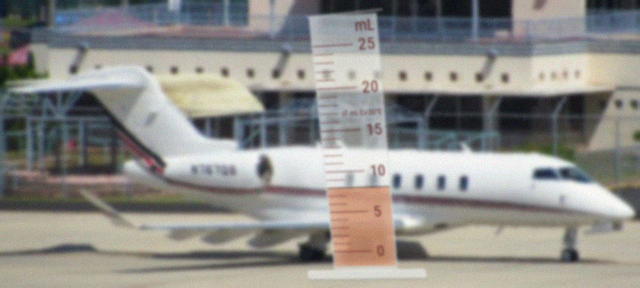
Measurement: 8 mL
